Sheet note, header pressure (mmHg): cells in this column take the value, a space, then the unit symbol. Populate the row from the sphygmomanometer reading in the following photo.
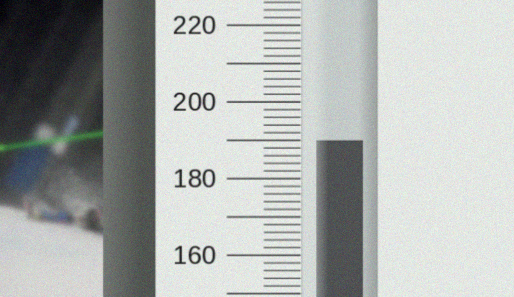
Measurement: 190 mmHg
